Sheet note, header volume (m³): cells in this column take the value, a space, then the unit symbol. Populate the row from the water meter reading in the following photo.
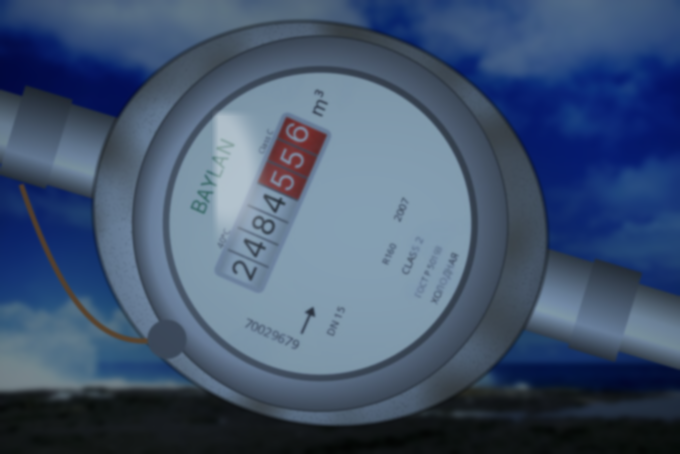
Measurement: 2484.556 m³
